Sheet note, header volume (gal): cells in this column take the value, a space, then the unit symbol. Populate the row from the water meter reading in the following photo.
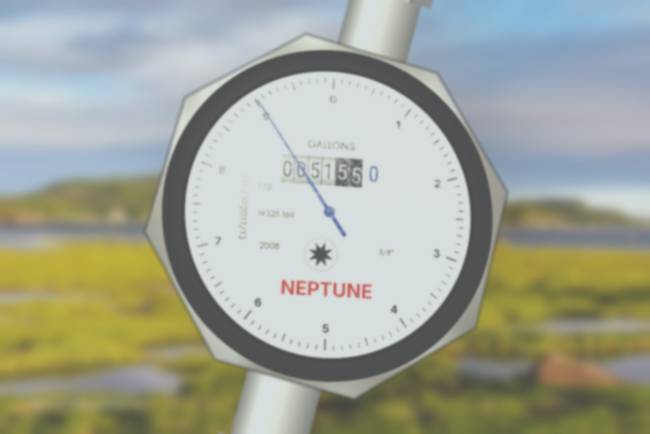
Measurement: 51549.0 gal
